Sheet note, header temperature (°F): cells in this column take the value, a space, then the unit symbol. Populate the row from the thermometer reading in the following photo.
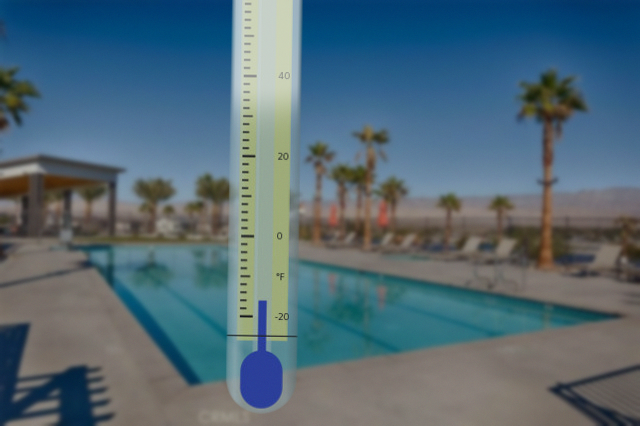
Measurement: -16 °F
